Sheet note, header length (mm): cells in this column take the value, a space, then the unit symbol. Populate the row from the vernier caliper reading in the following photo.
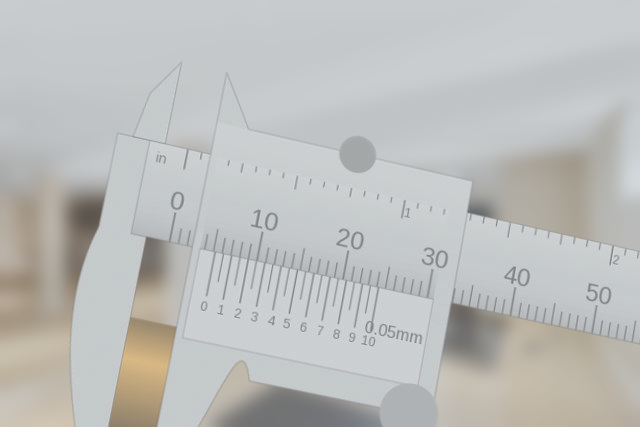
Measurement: 5.2 mm
